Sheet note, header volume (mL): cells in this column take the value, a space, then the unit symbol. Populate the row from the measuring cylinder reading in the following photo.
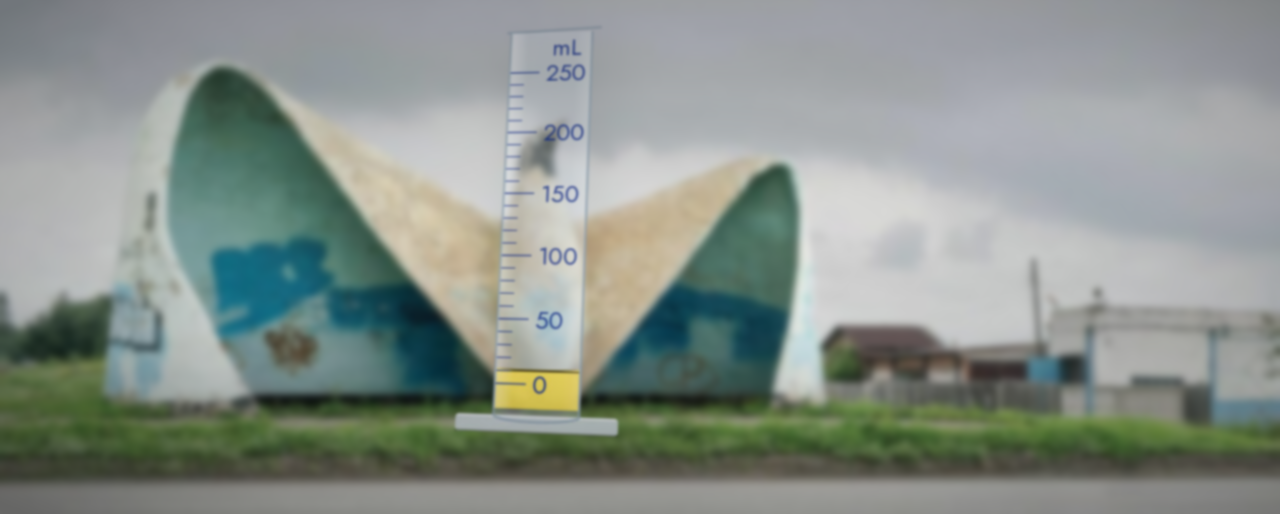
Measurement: 10 mL
